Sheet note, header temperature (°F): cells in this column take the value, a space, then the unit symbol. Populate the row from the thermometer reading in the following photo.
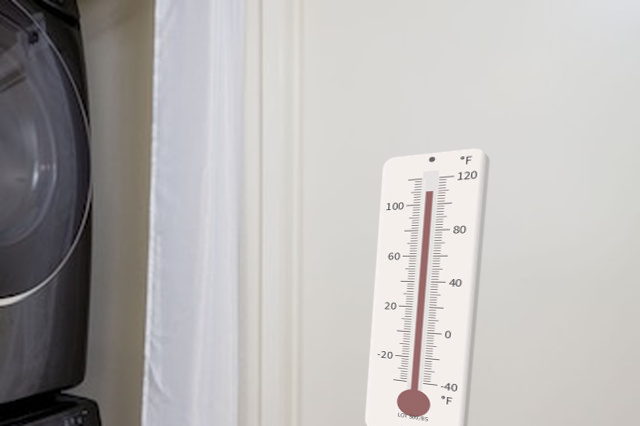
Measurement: 110 °F
